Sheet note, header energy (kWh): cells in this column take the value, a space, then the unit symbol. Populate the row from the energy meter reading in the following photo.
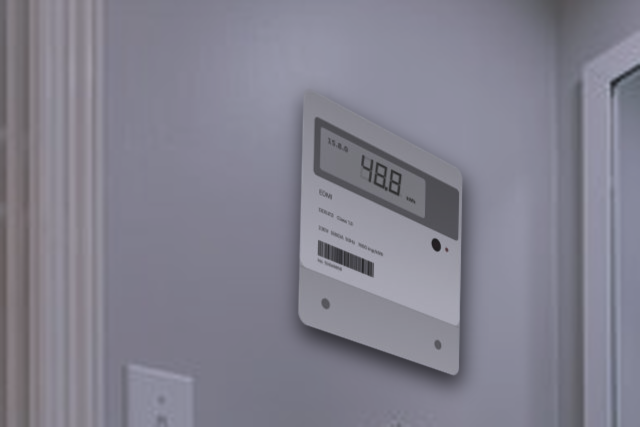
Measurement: 48.8 kWh
